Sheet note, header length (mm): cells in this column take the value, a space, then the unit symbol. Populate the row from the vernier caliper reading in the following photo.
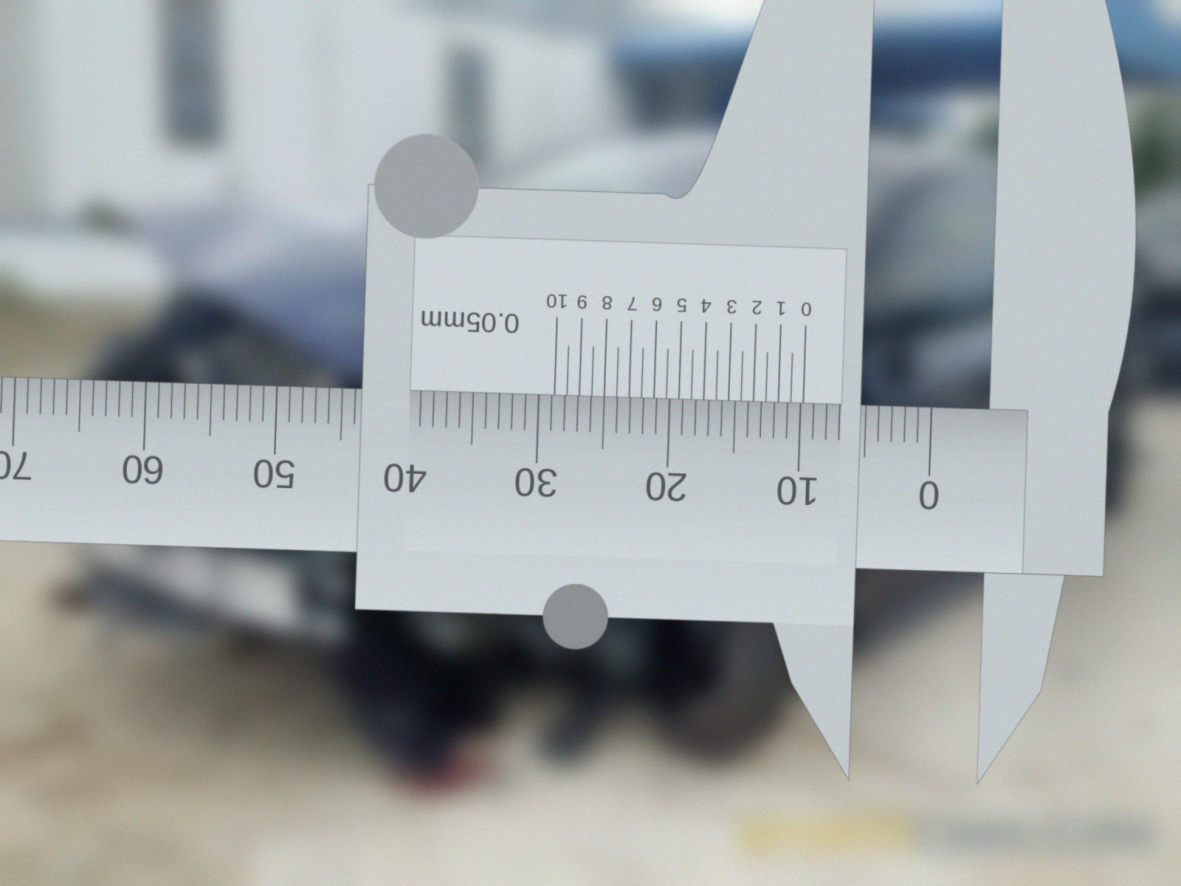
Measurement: 9.8 mm
